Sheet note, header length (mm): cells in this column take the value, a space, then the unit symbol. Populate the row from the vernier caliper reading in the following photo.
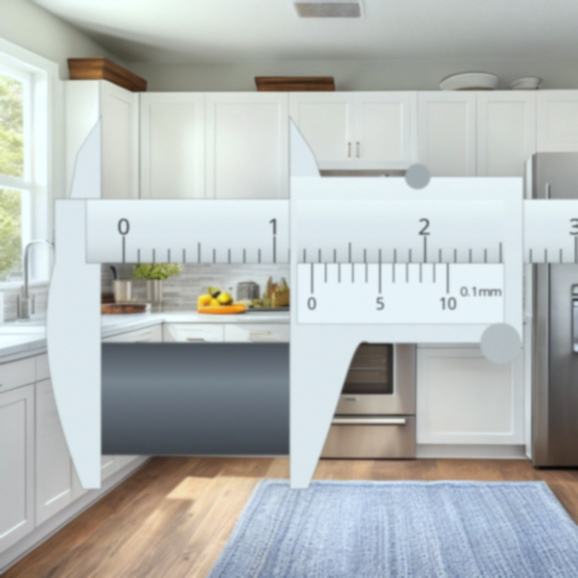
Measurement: 12.5 mm
